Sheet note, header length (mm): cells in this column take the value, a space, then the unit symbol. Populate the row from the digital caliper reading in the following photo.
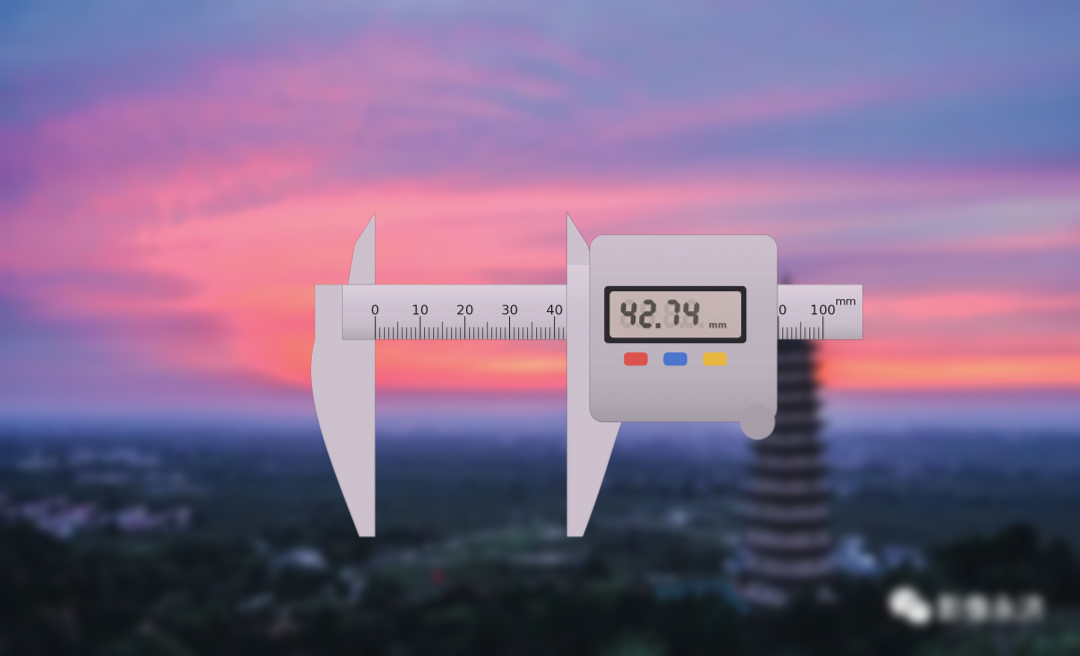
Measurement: 42.74 mm
